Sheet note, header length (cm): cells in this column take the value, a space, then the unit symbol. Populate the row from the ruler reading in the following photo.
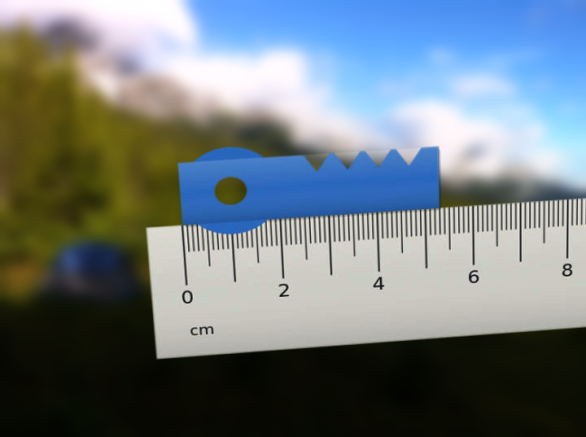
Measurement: 5.3 cm
